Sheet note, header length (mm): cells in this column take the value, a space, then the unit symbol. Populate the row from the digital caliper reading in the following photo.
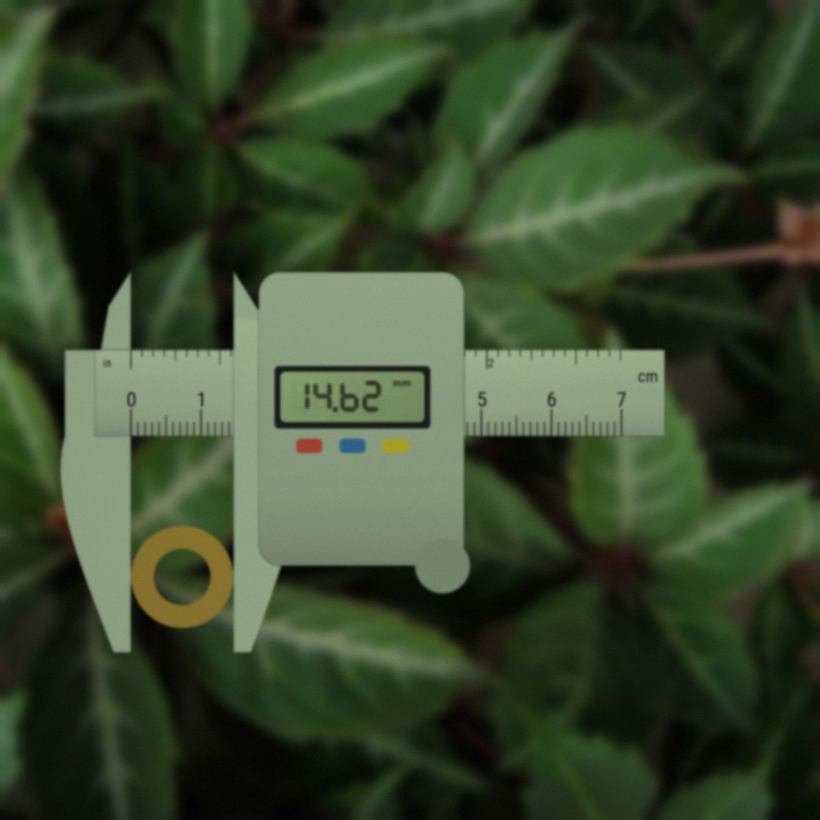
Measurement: 14.62 mm
